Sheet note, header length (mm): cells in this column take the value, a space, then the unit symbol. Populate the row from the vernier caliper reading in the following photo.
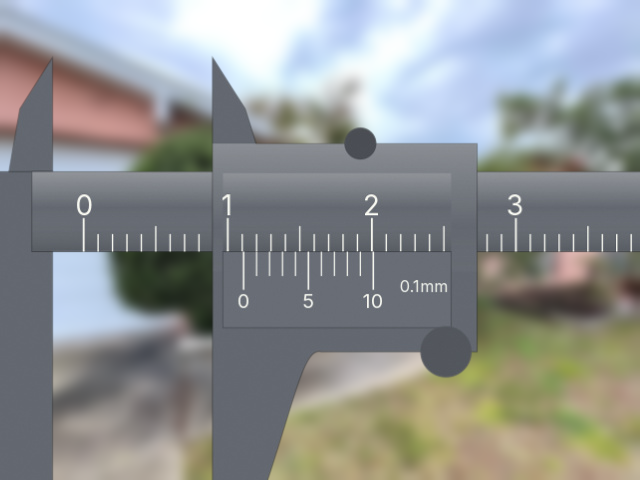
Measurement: 11.1 mm
